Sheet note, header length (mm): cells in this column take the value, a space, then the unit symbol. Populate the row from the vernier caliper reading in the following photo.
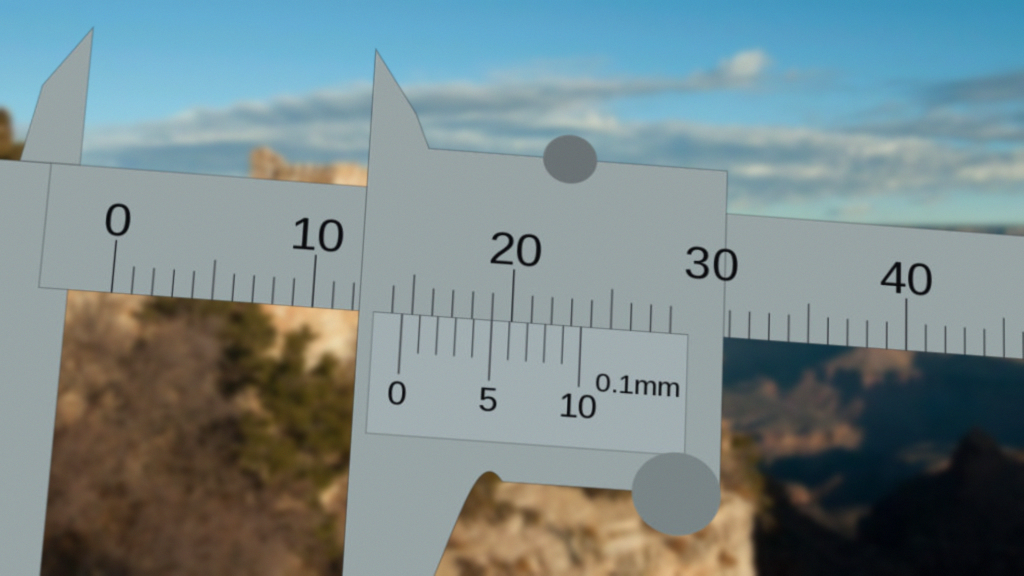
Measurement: 14.5 mm
